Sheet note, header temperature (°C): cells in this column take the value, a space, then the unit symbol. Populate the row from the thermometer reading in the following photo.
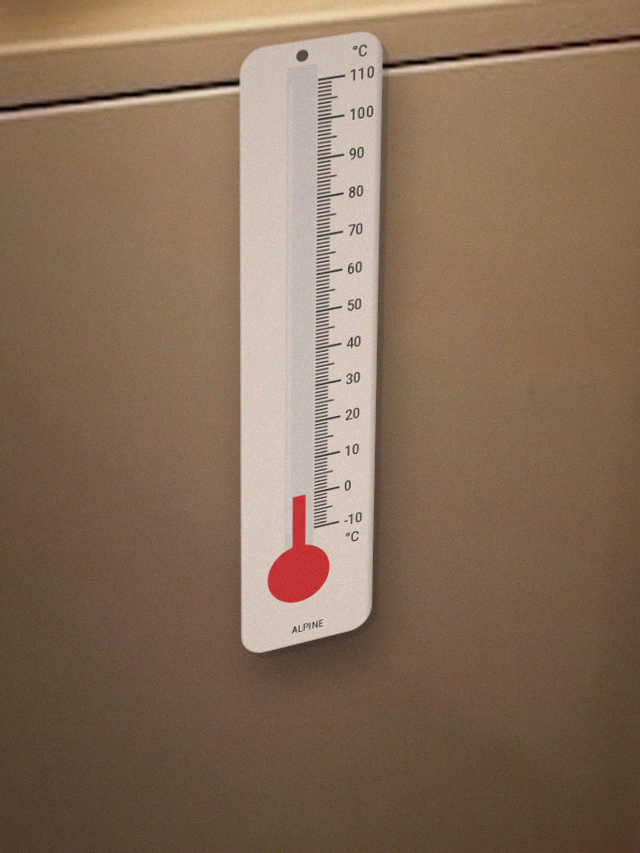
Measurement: 0 °C
